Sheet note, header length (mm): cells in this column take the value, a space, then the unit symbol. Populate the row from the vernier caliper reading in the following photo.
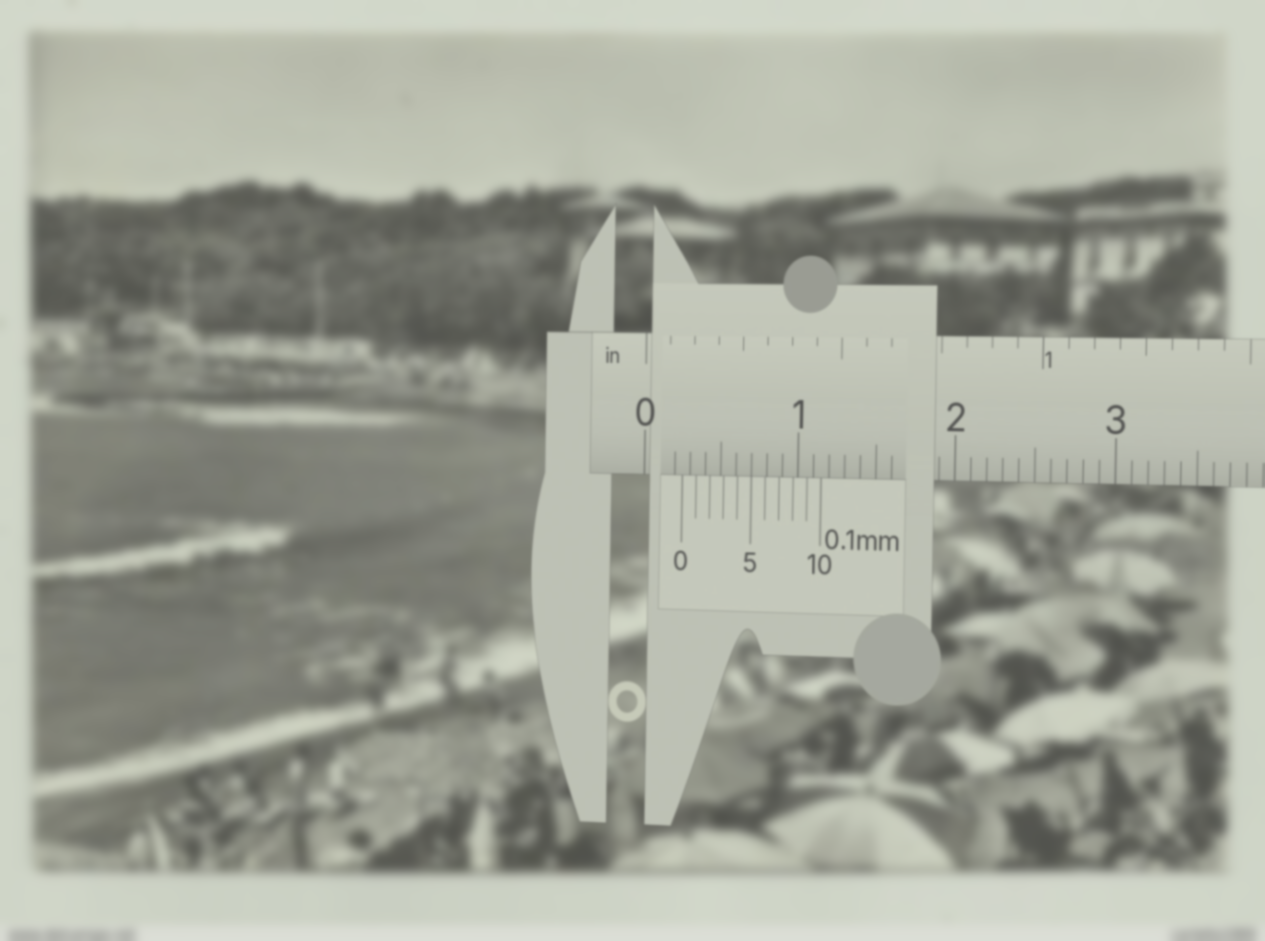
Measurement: 2.5 mm
